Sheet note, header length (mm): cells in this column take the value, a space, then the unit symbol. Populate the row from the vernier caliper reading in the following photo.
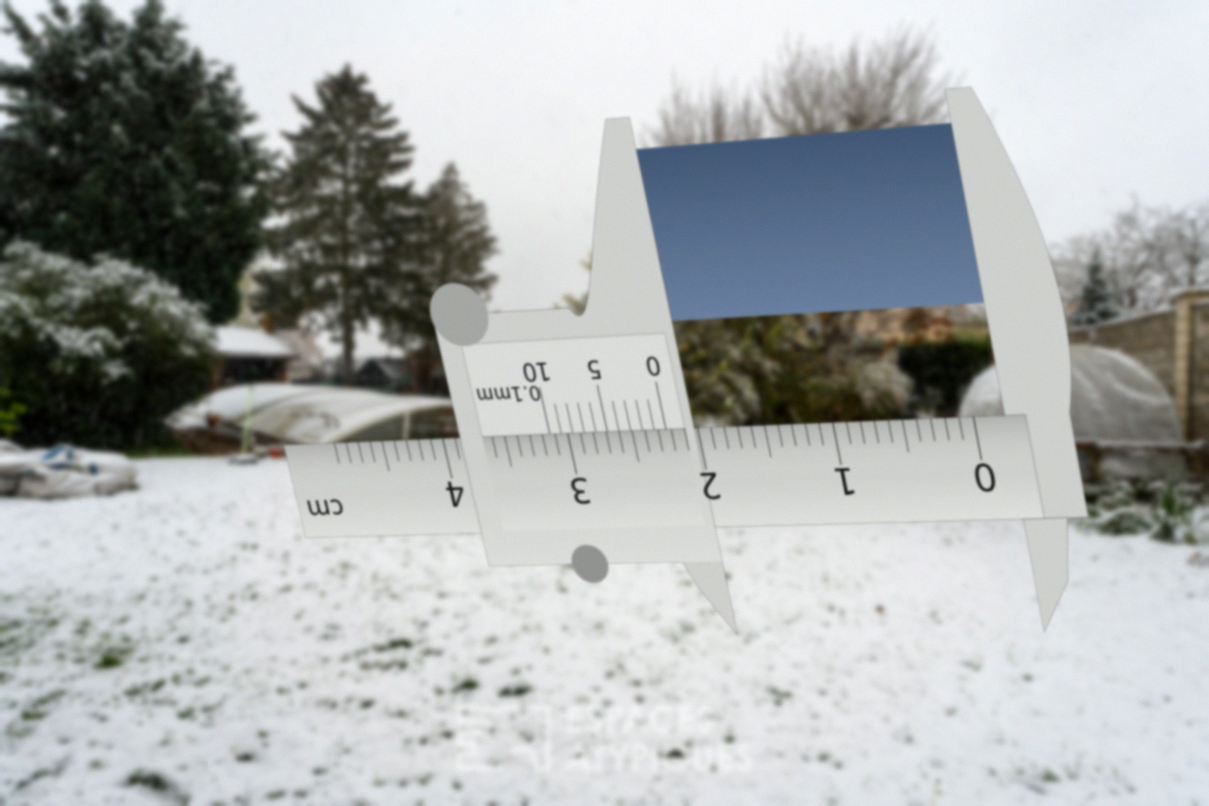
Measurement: 22.4 mm
